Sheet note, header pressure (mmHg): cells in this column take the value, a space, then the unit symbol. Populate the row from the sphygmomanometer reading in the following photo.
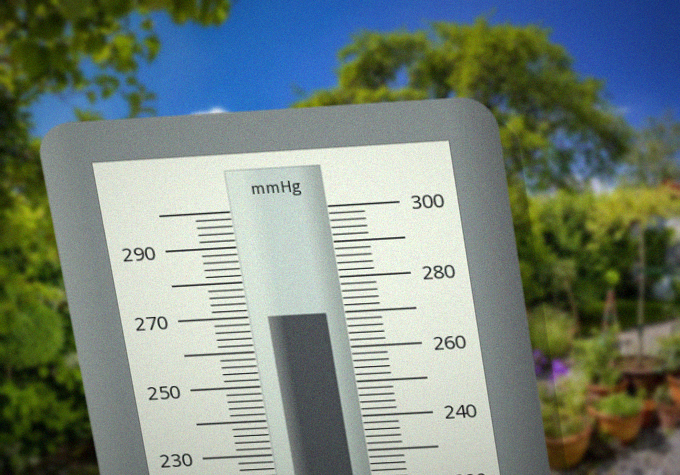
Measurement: 270 mmHg
